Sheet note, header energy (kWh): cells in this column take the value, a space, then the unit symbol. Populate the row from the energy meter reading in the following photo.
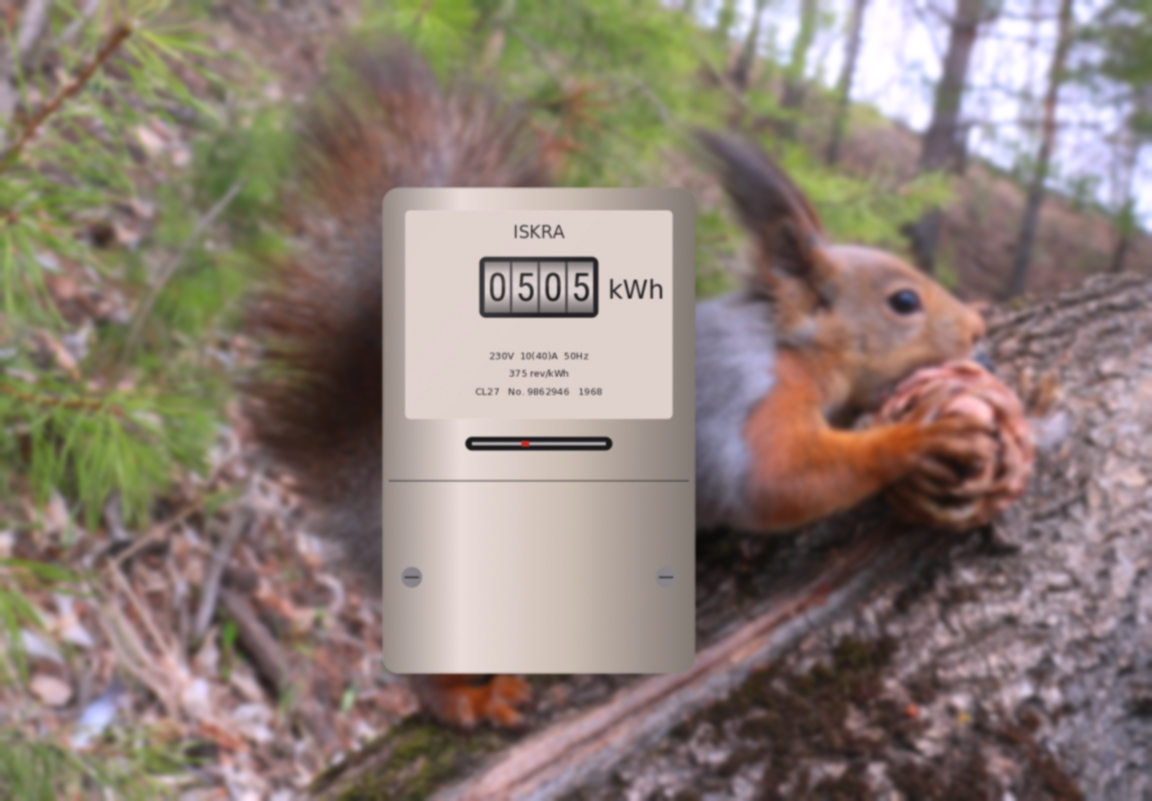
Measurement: 505 kWh
